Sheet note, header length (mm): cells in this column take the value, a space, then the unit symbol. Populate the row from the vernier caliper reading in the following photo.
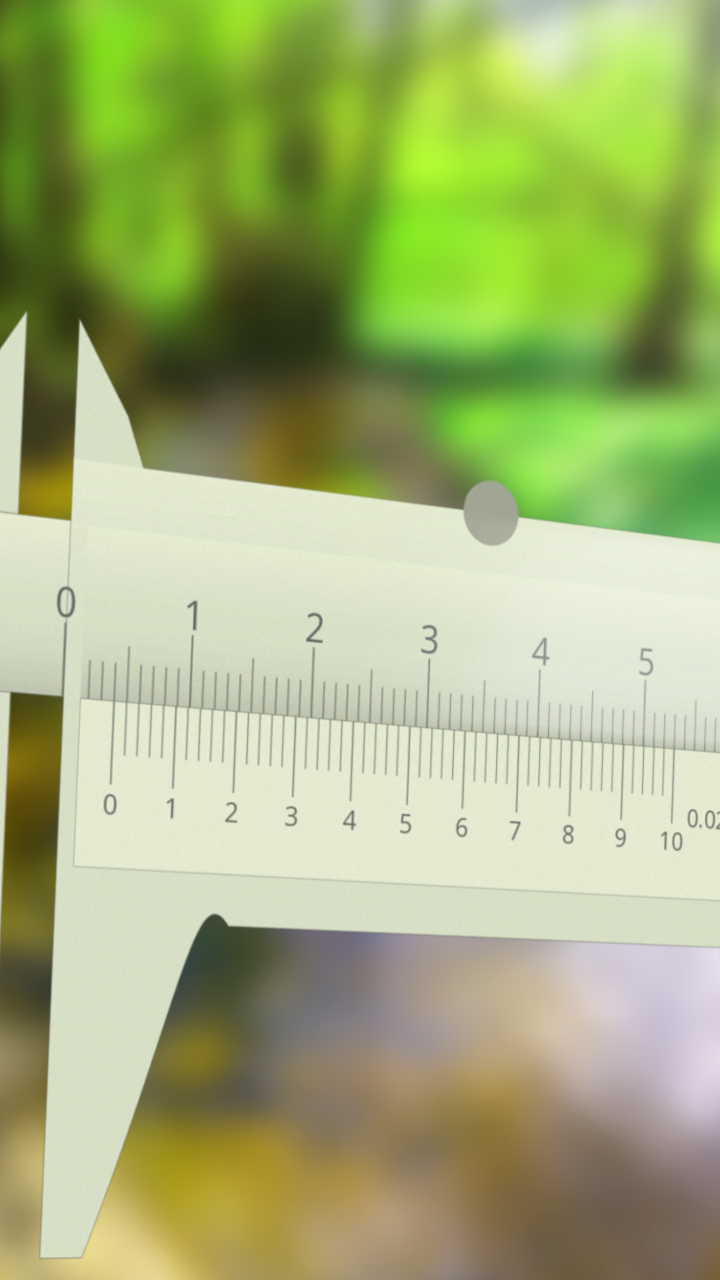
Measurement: 4.0 mm
